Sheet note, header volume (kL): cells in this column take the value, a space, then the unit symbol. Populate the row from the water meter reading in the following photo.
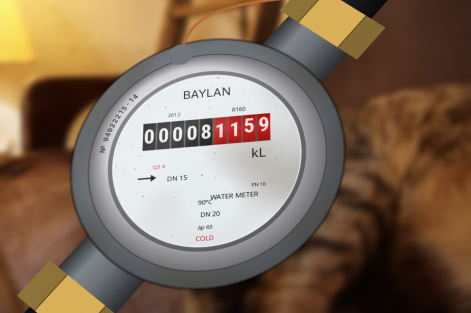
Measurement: 8.1159 kL
